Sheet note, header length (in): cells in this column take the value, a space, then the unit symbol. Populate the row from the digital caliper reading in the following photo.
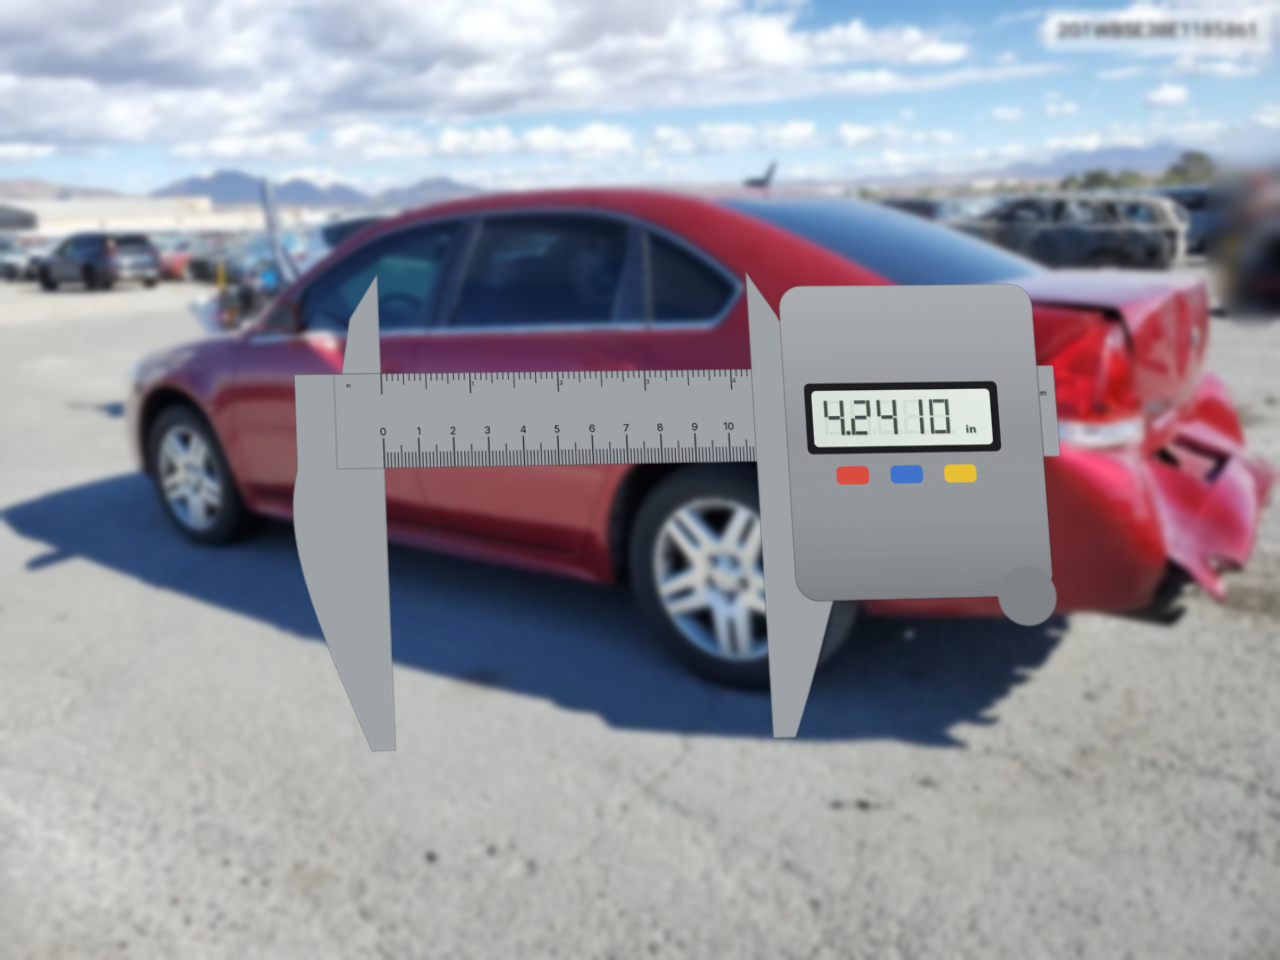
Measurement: 4.2410 in
